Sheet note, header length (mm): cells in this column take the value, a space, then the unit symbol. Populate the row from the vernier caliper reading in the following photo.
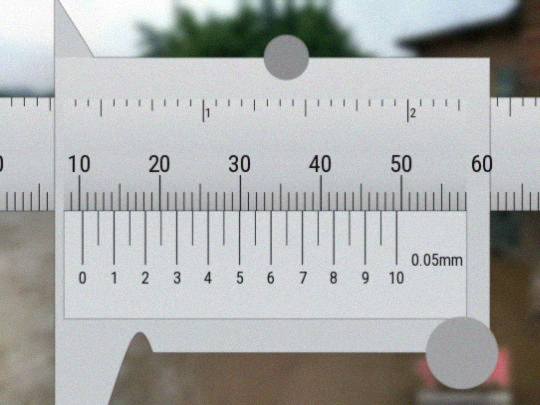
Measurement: 10.4 mm
